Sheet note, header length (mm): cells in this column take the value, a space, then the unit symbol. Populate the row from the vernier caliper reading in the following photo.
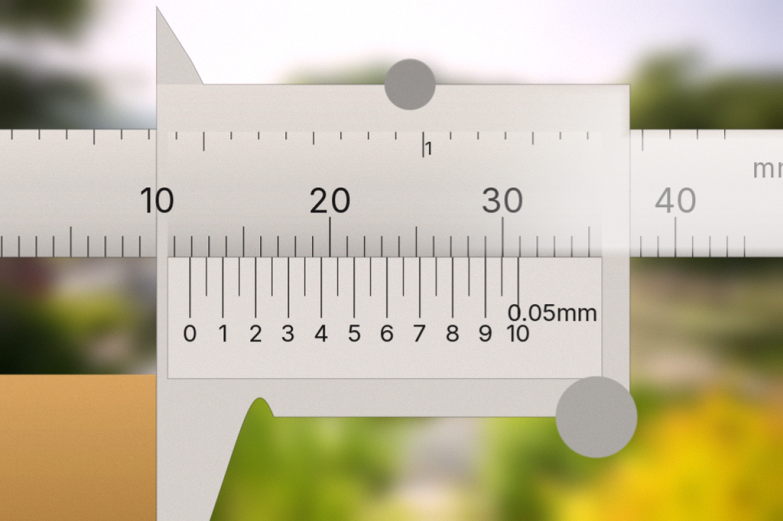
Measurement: 11.9 mm
